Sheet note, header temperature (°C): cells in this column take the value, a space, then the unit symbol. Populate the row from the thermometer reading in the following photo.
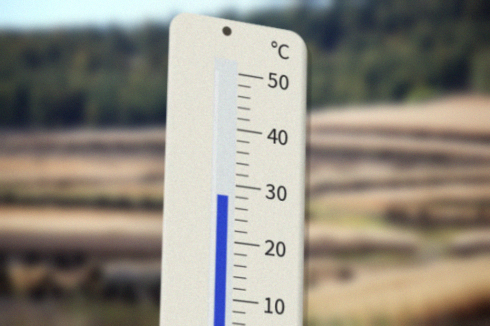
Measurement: 28 °C
